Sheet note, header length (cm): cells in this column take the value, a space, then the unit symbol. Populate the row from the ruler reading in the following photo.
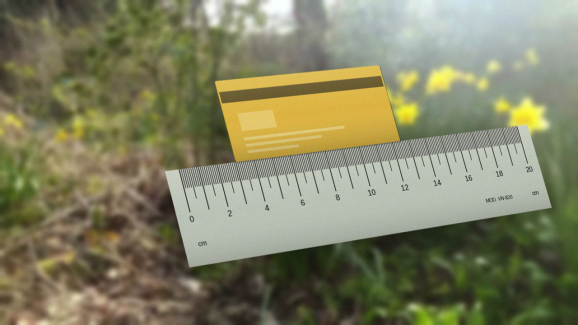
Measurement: 9.5 cm
